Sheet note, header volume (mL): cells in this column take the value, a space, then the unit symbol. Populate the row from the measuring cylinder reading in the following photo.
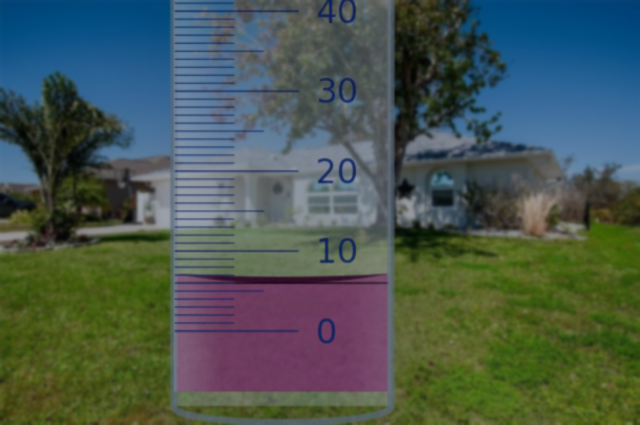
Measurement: 6 mL
